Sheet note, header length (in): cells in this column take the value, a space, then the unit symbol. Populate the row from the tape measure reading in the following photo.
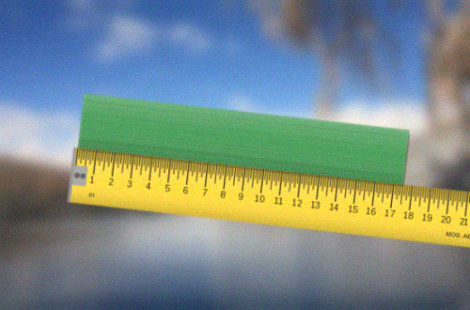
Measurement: 17.5 in
